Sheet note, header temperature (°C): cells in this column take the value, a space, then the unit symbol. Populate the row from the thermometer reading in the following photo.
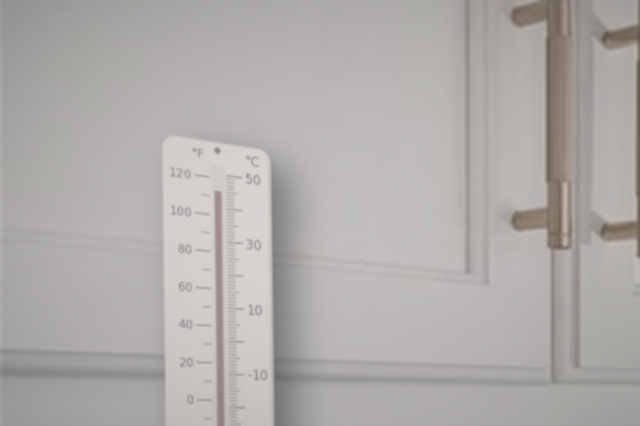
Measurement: 45 °C
